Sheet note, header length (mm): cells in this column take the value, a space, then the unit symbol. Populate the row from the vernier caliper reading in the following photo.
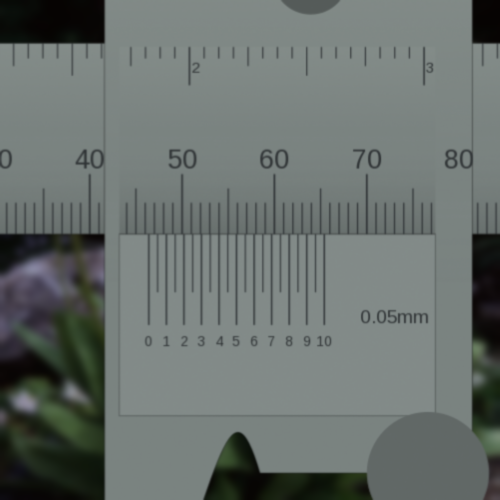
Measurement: 46.4 mm
